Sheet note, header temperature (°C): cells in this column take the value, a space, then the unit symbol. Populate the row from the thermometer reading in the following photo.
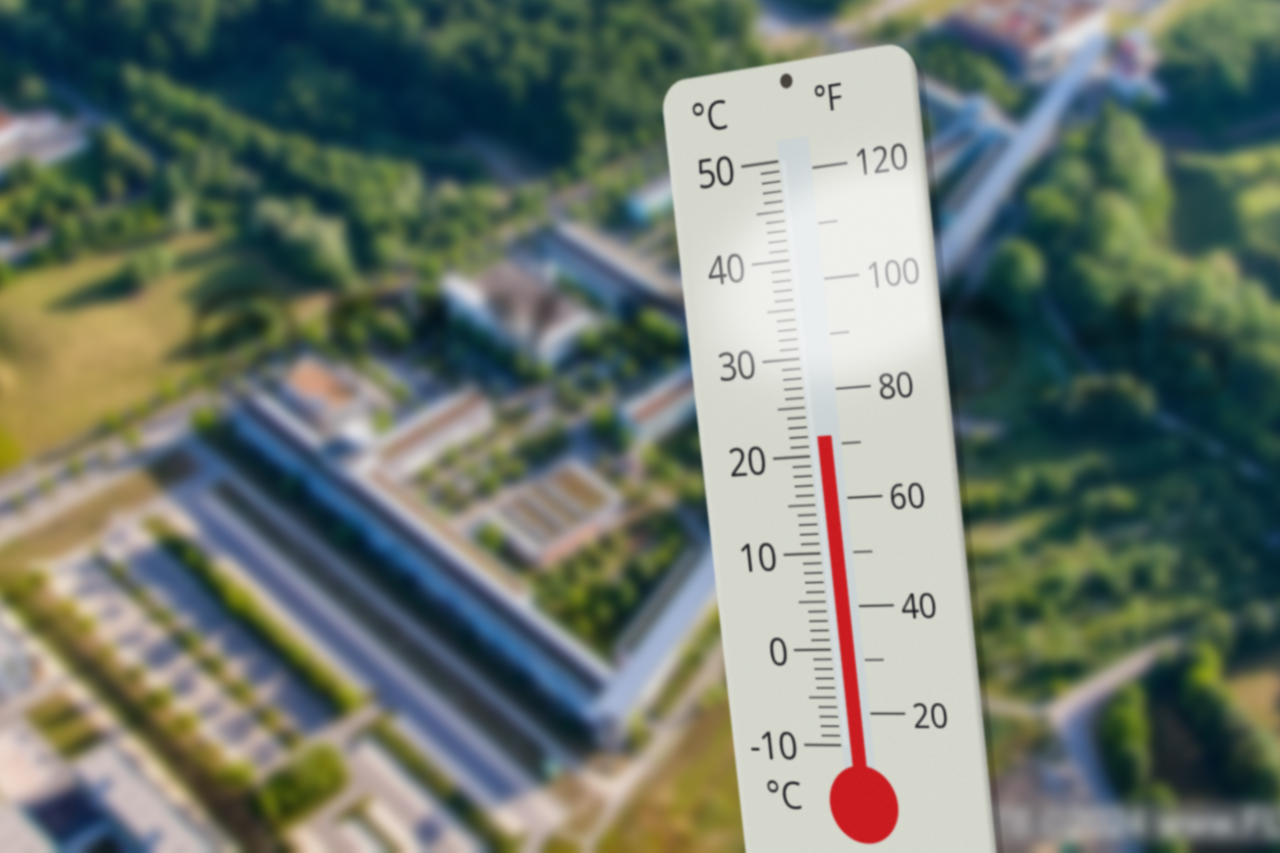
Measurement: 22 °C
